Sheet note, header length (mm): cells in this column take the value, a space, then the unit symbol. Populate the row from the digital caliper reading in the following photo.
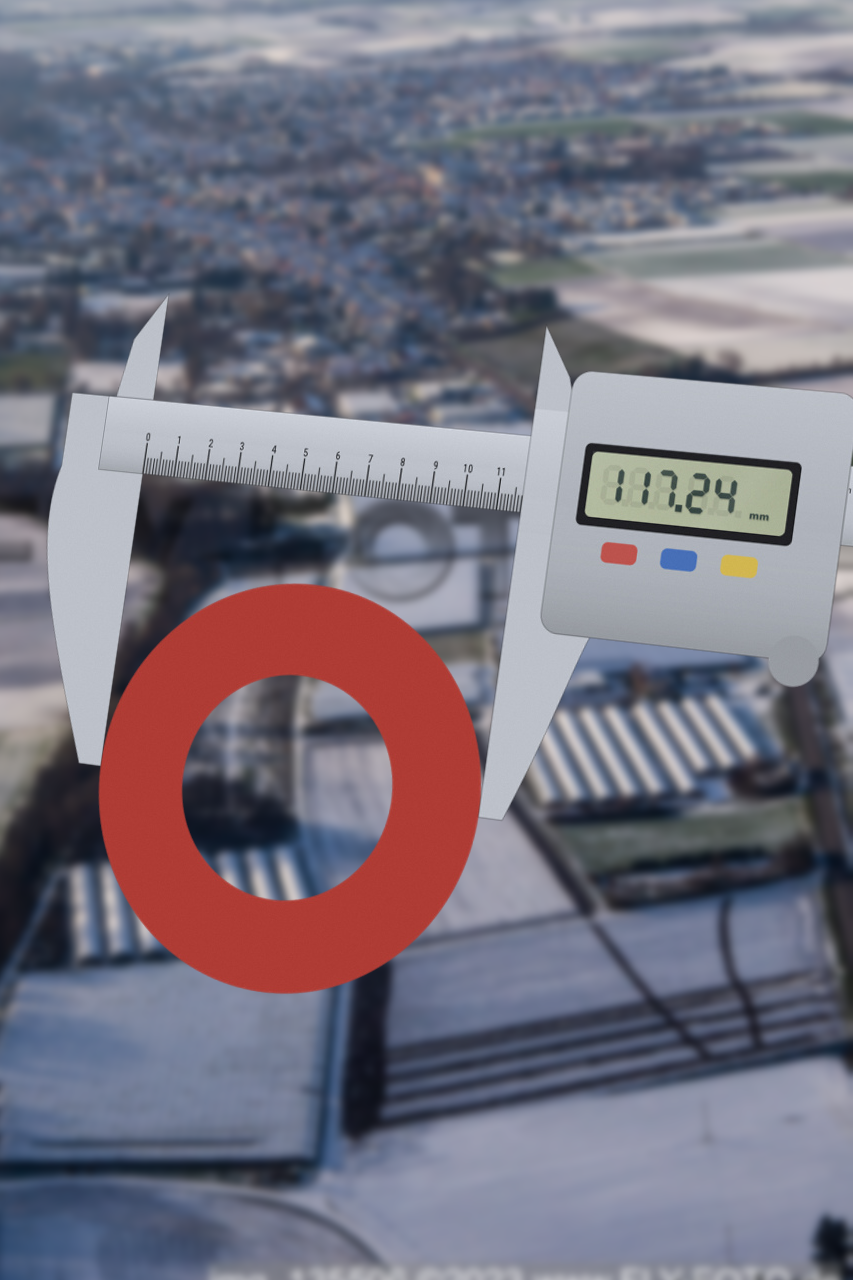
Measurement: 117.24 mm
